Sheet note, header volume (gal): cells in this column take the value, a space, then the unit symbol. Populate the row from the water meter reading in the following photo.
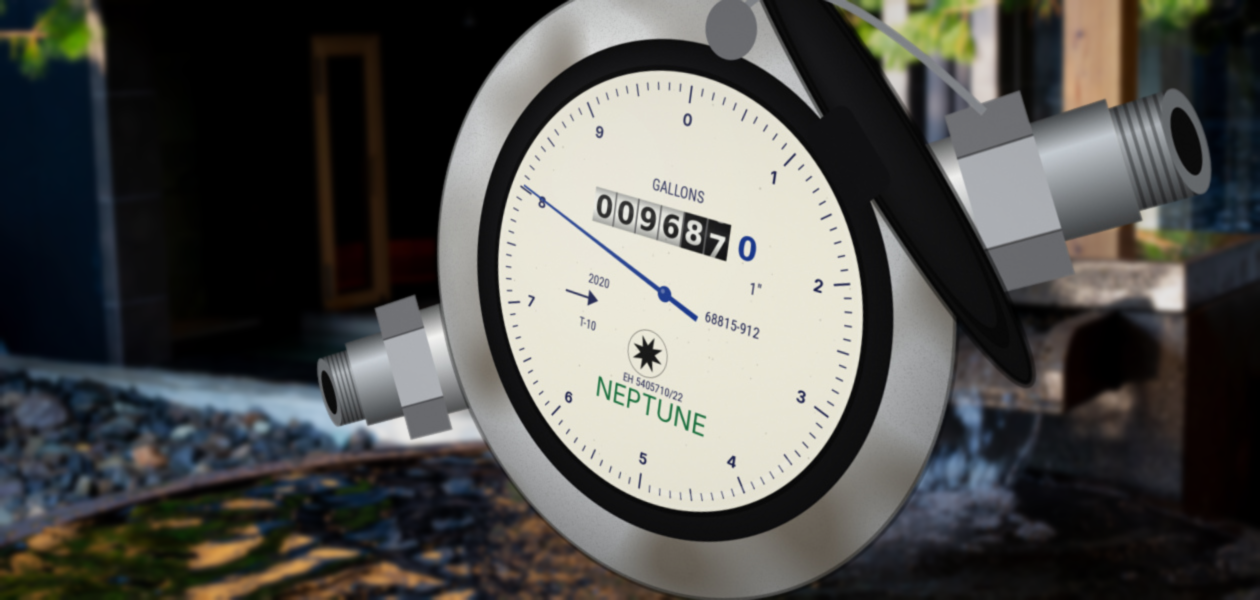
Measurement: 96868.0 gal
